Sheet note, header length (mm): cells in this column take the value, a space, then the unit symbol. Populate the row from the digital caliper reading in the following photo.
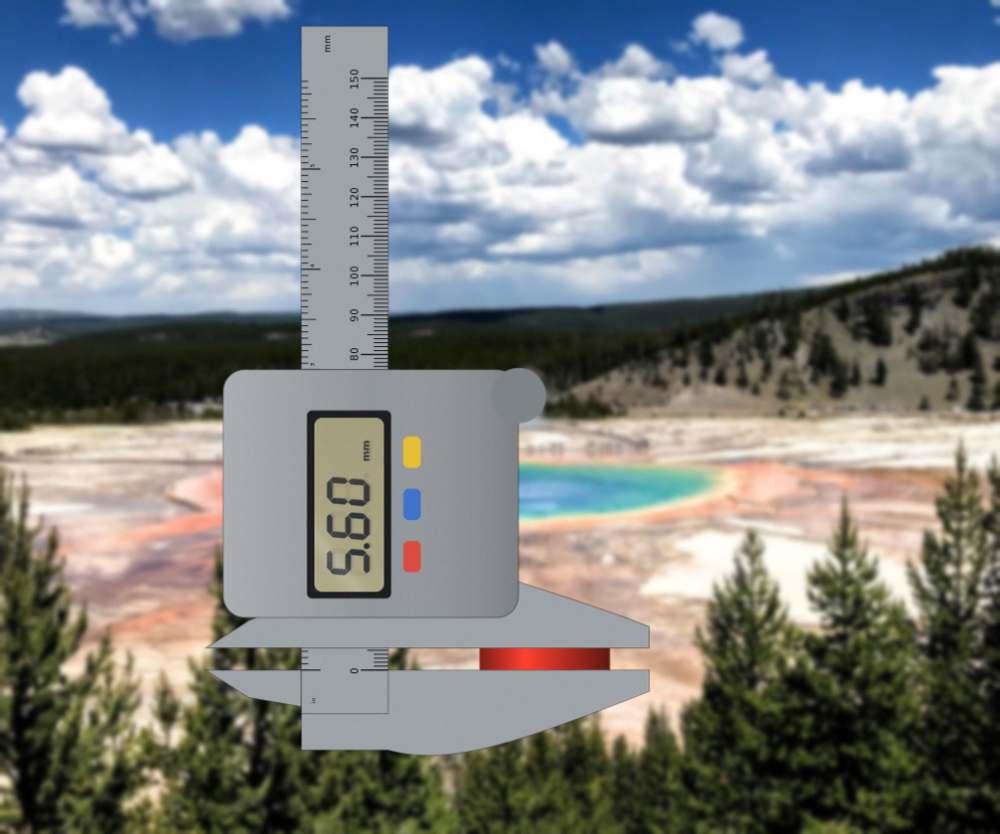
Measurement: 5.60 mm
